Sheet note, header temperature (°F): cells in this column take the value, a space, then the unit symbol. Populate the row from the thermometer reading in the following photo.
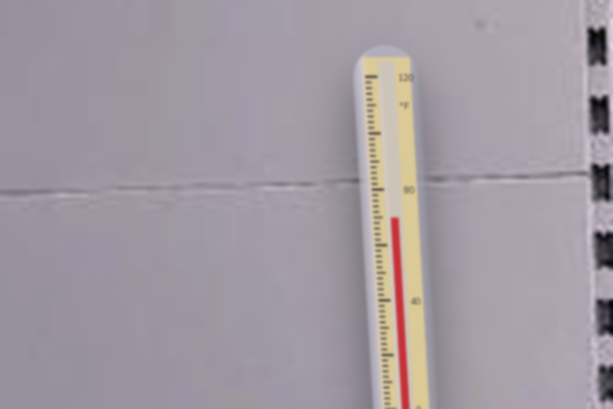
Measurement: 70 °F
